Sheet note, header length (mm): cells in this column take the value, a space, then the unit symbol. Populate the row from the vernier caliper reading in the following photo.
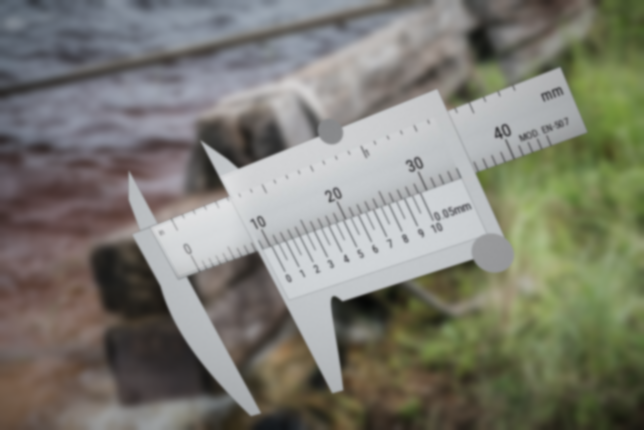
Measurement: 10.2 mm
